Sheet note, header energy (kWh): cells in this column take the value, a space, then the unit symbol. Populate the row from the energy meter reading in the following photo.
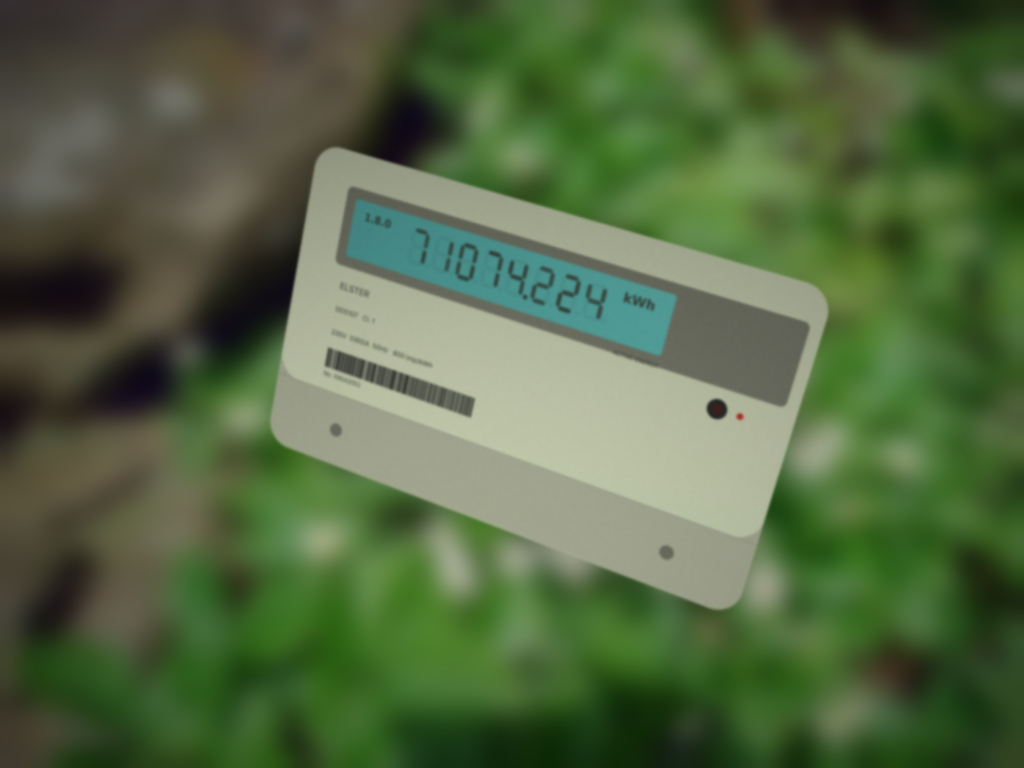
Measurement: 71074.224 kWh
